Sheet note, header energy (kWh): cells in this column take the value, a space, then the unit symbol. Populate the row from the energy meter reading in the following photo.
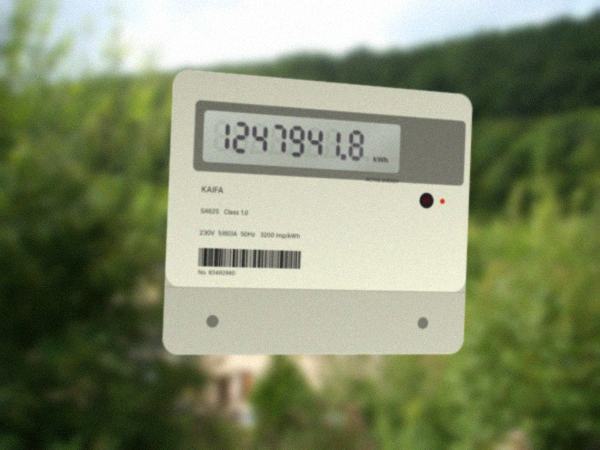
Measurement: 1247941.8 kWh
